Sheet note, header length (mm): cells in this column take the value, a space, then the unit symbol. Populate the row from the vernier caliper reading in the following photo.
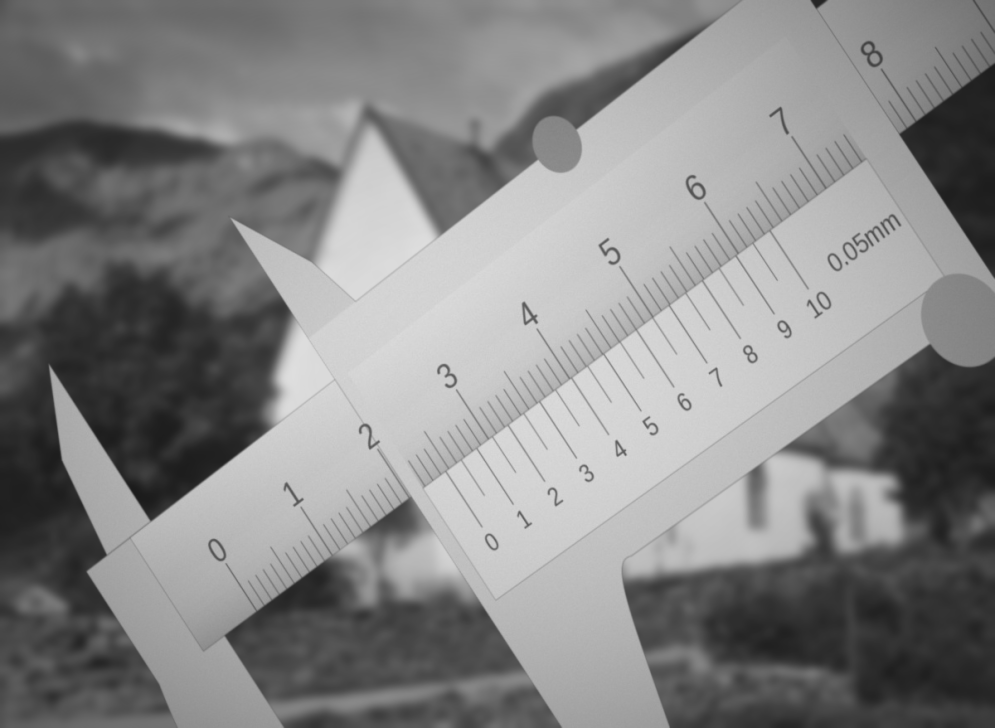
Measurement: 24.6 mm
